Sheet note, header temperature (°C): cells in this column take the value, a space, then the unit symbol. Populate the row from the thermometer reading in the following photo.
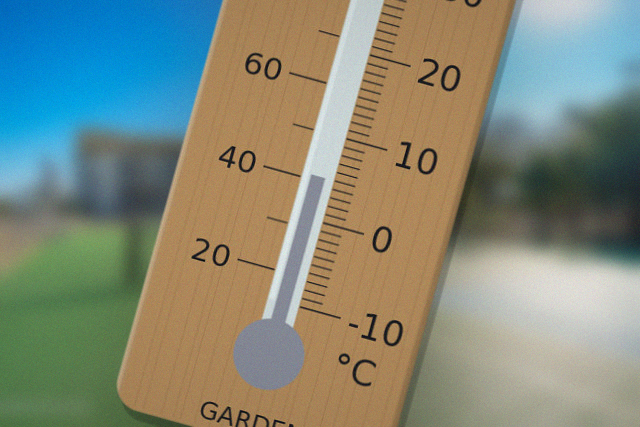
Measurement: 5 °C
